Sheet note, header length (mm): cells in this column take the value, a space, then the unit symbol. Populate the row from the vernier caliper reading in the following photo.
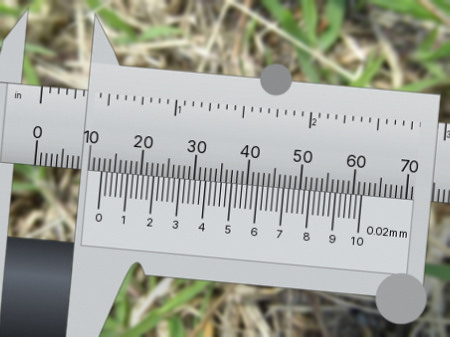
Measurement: 12.6 mm
